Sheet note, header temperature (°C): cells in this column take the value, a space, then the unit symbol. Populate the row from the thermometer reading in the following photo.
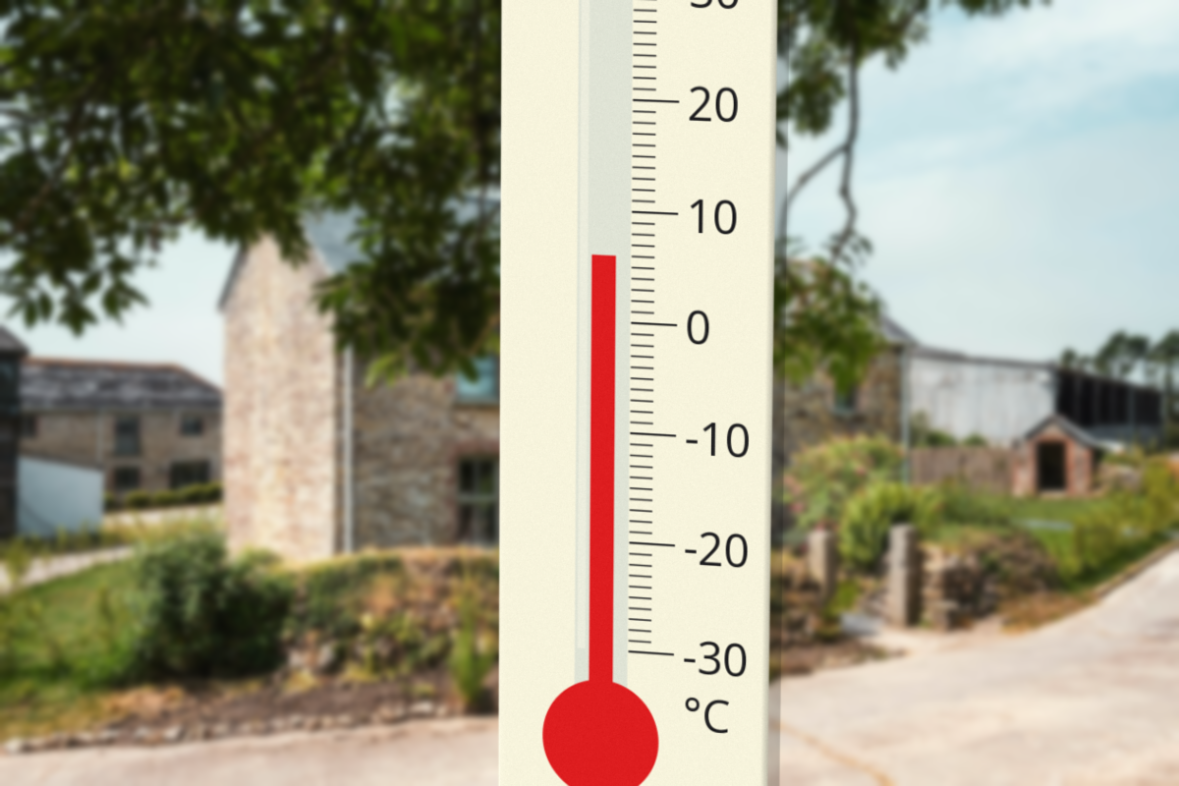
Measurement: 6 °C
